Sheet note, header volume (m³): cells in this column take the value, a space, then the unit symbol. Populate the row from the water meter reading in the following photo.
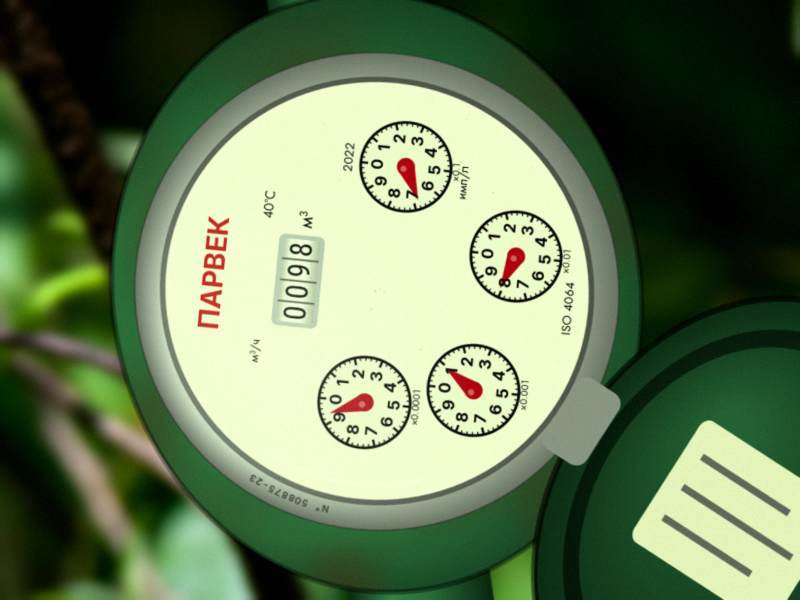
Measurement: 98.6809 m³
